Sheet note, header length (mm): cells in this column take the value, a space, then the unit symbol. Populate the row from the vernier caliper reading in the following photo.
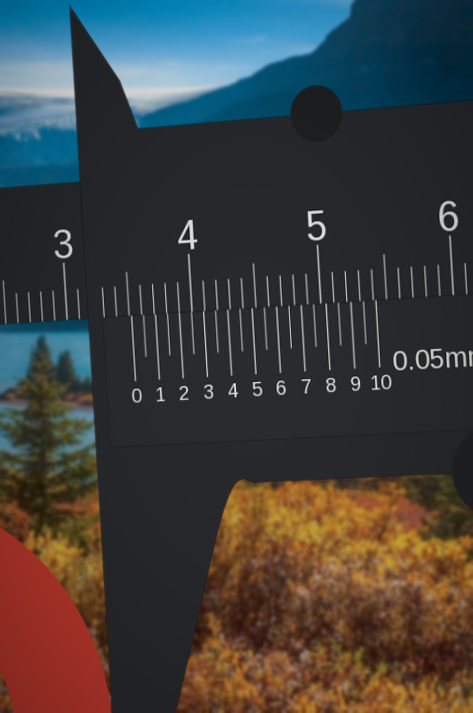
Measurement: 35.2 mm
